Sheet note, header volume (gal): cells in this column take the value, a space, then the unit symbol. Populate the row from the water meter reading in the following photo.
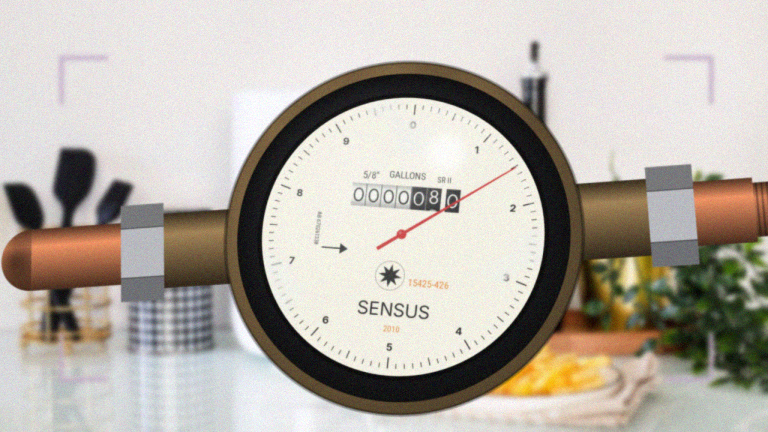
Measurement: 81.5 gal
